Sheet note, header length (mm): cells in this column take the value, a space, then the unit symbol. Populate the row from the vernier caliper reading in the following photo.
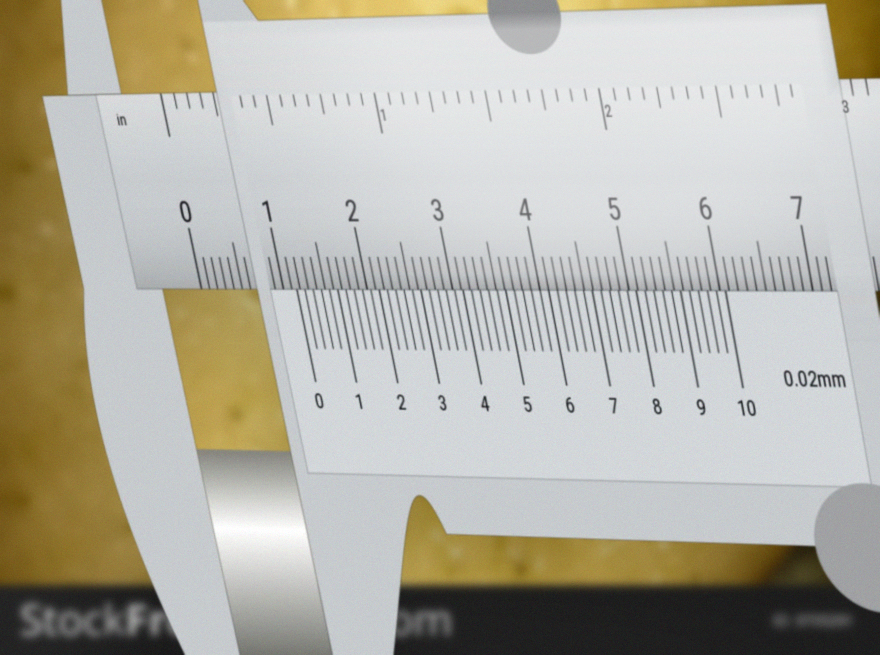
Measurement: 11.6 mm
